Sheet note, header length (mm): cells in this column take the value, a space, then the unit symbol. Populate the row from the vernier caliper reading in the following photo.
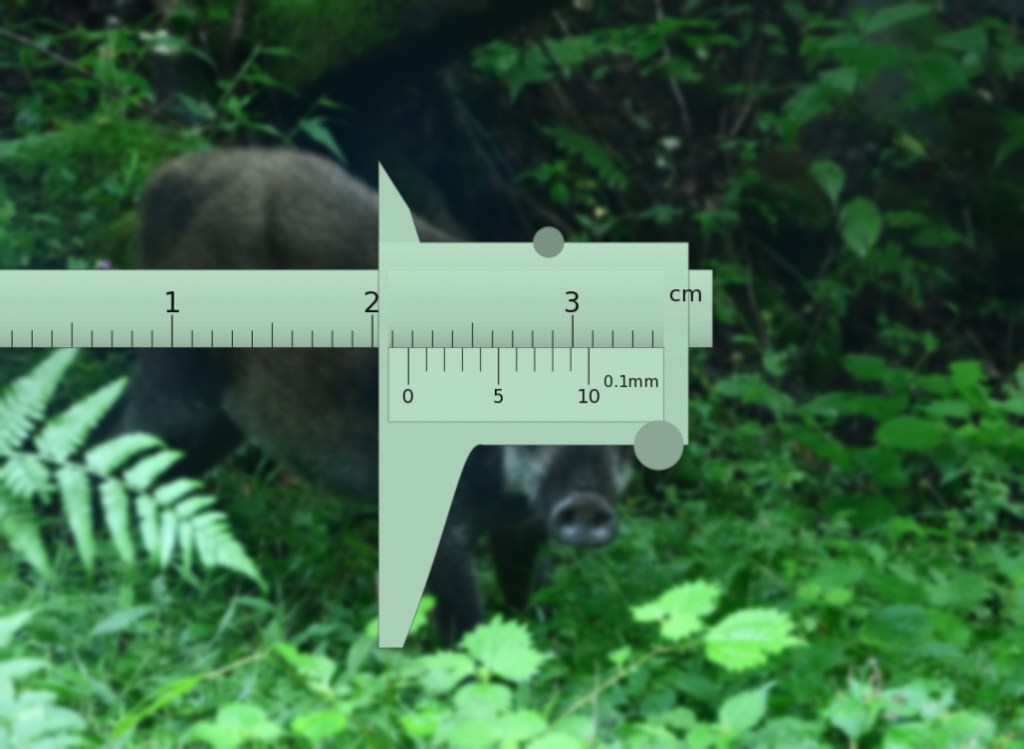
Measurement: 21.8 mm
